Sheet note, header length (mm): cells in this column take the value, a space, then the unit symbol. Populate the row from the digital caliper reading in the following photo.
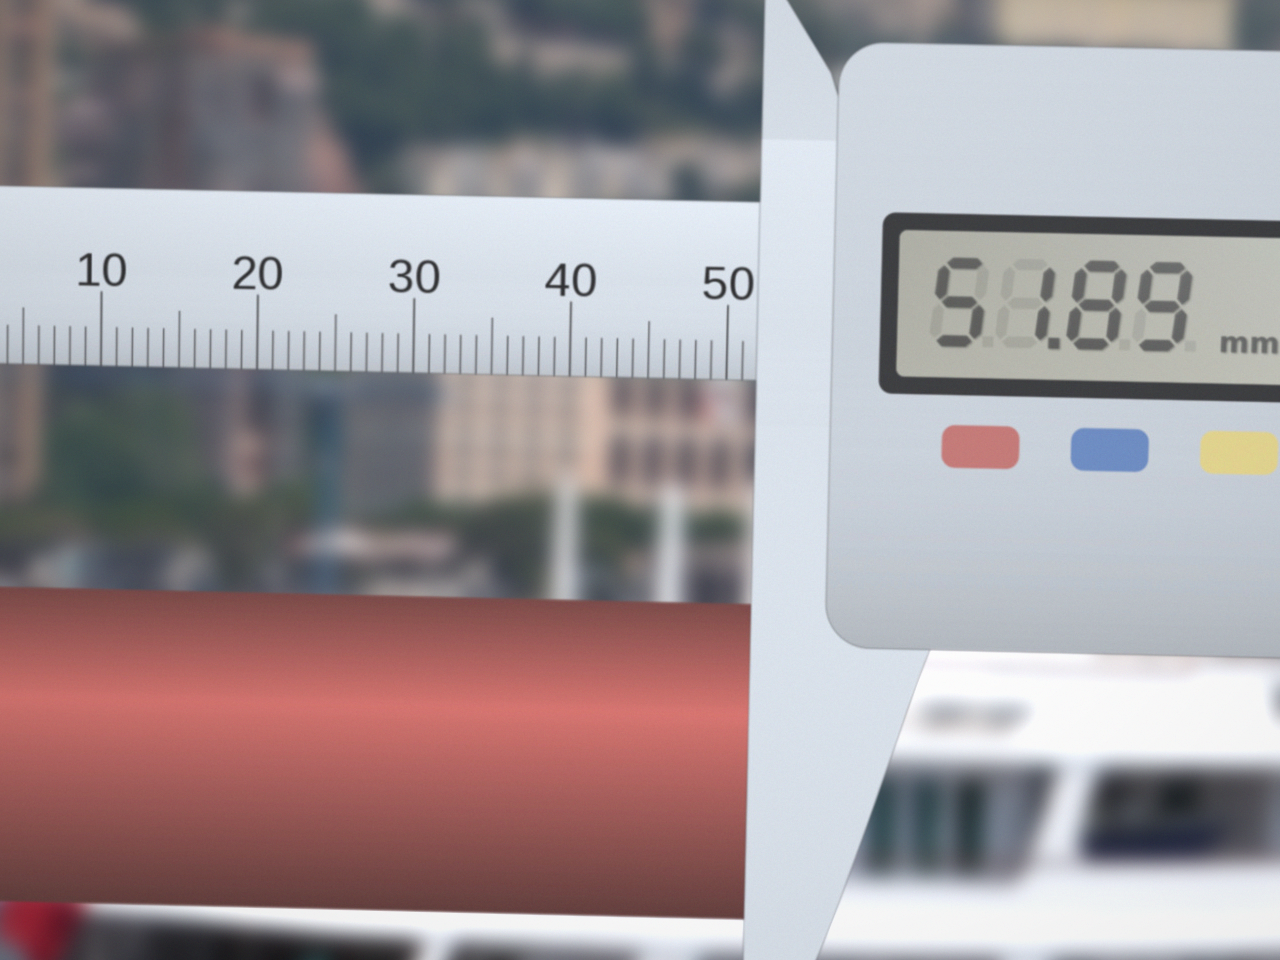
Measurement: 51.89 mm
